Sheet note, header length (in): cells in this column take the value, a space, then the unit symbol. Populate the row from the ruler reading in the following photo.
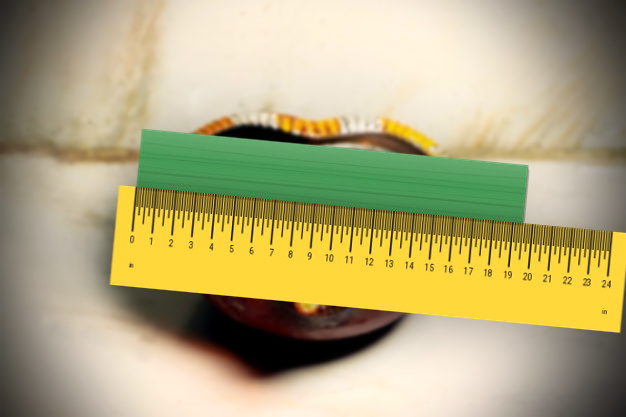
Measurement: 19.5 in
